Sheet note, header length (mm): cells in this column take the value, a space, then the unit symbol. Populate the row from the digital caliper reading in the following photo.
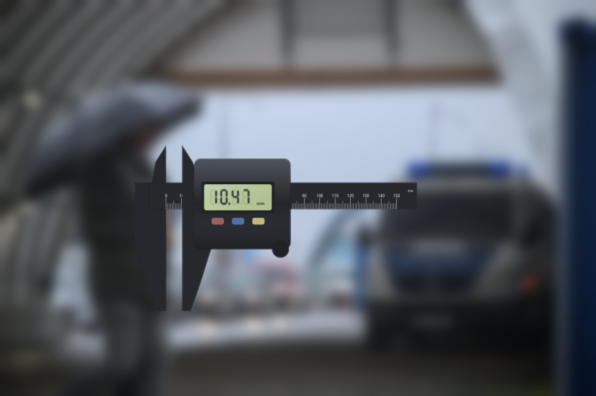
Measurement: 10.47 mm
